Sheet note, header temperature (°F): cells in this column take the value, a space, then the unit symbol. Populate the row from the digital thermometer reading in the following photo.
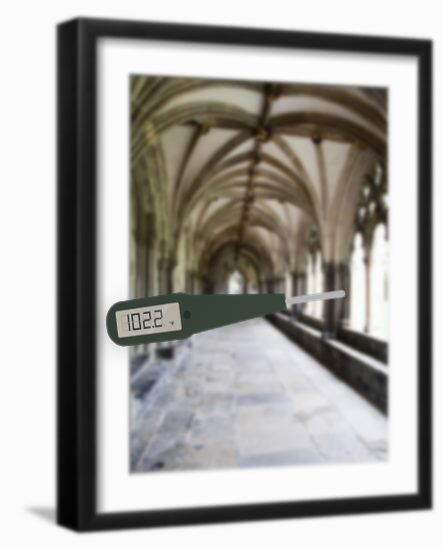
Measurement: 102.2 °F
